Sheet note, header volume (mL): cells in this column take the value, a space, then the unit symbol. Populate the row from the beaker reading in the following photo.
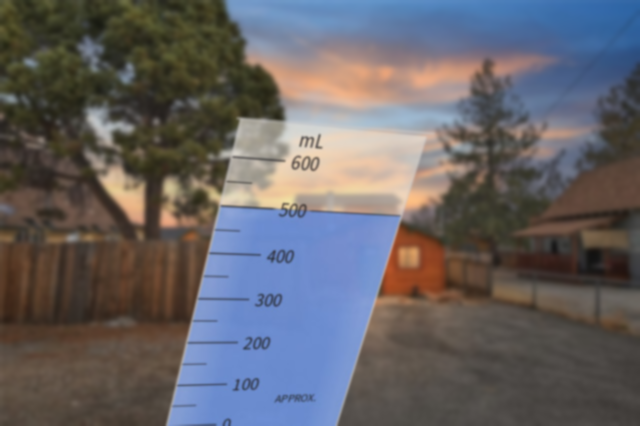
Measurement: 500 mL
